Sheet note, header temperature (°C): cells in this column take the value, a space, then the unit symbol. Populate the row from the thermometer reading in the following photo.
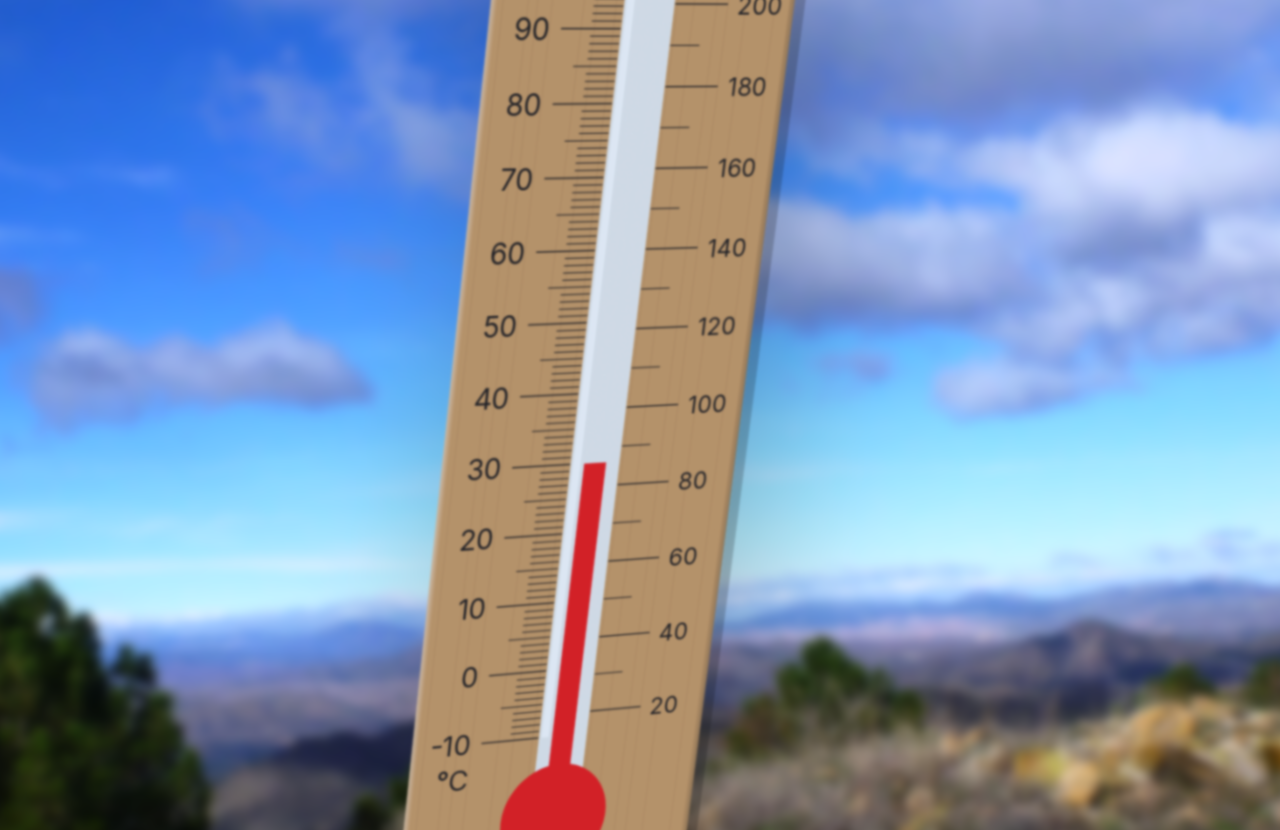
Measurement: 30 °C
